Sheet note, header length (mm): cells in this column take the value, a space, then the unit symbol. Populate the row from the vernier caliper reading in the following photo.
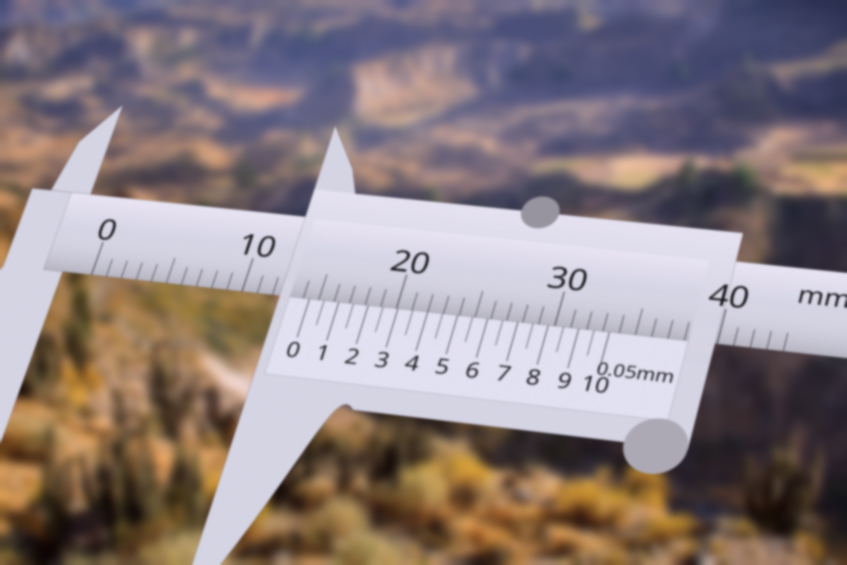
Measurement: 14.4 mm
